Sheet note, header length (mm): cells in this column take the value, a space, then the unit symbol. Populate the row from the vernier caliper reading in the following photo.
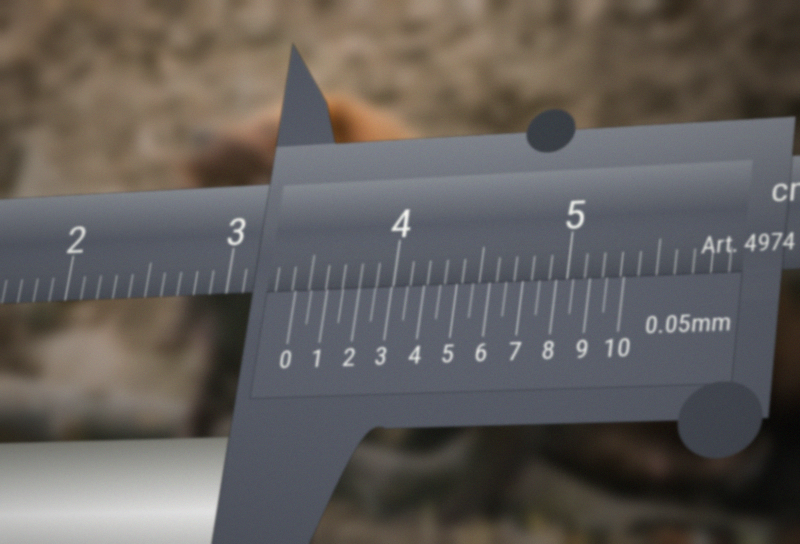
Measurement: 34.2 mm
